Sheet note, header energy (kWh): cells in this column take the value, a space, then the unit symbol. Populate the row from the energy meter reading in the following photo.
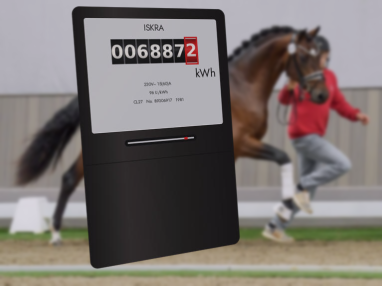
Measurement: 6887.2 kWh
